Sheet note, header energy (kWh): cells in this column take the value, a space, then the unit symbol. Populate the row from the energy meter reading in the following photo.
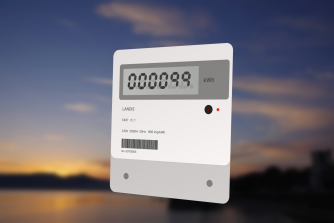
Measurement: 99 kWh
